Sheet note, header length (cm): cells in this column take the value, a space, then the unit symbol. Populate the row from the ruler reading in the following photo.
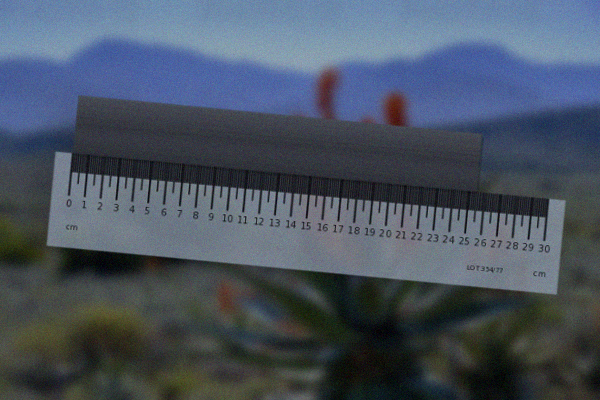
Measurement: 25.5 cm
